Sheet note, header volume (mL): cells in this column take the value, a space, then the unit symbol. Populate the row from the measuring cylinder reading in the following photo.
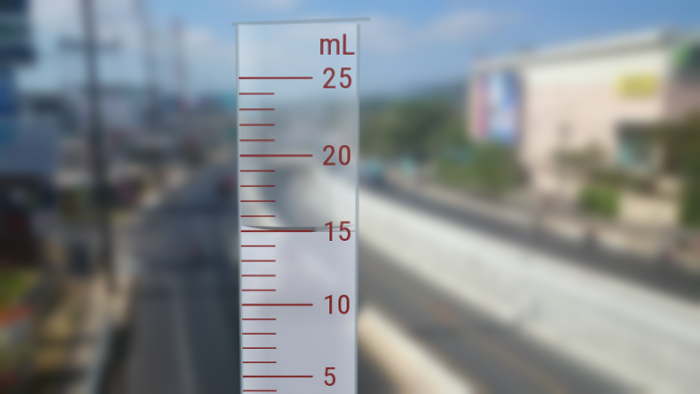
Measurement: 15 mL
